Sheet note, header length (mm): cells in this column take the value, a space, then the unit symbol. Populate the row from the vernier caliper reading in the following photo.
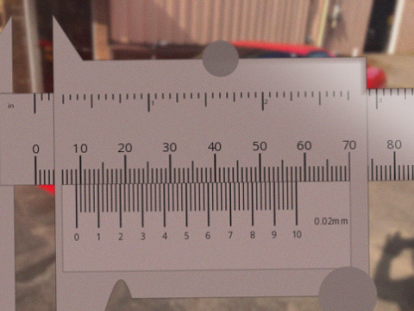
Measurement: 9.0 mm
